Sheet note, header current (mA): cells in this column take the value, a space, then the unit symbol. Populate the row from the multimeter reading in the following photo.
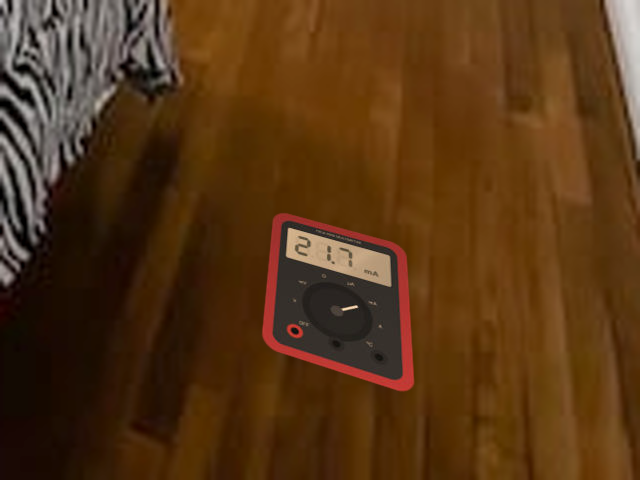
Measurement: 21.7 mA
